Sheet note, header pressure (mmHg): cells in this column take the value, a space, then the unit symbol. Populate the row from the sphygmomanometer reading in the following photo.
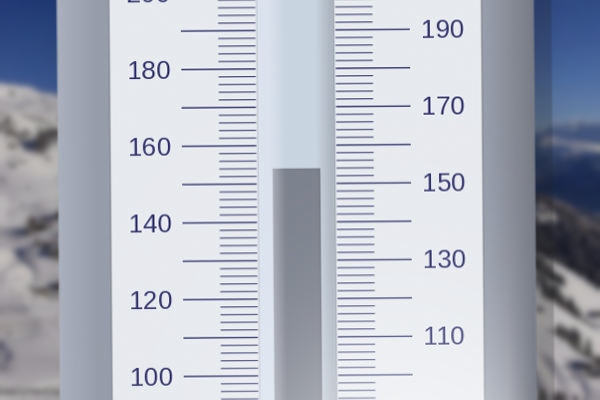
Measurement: 154 mmHg
